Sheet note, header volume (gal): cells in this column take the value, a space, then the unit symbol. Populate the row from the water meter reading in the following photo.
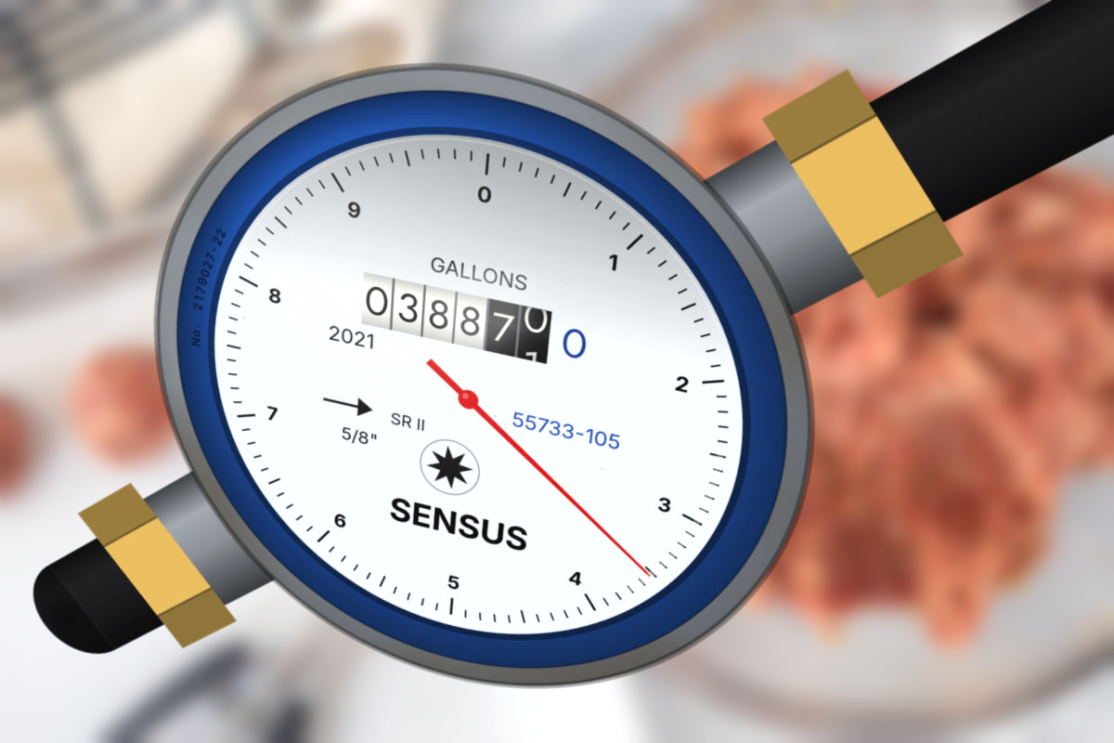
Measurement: 388703.5 gal
